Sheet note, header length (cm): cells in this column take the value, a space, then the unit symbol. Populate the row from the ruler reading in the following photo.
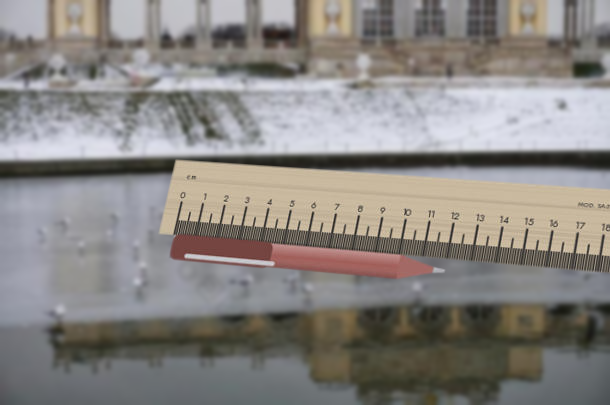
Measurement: 12 cm
